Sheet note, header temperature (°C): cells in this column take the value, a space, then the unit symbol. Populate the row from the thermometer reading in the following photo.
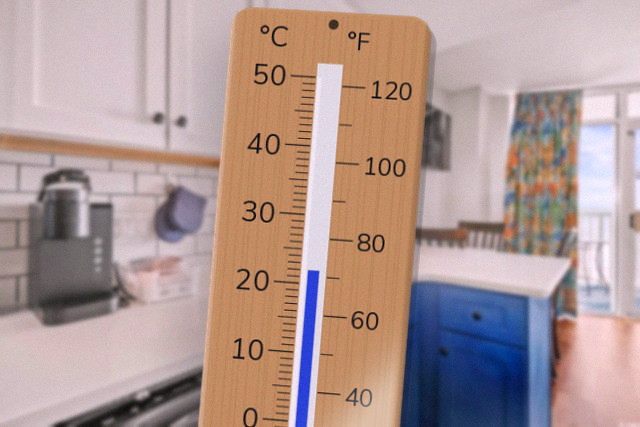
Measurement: 22 °C
